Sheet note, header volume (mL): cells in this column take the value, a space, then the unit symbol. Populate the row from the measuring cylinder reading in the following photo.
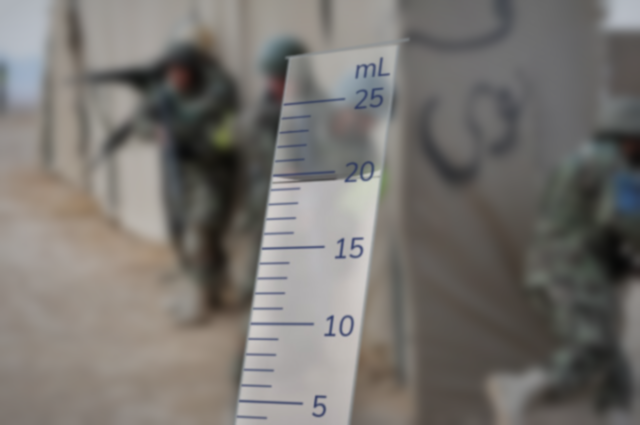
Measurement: 19.5 mL
